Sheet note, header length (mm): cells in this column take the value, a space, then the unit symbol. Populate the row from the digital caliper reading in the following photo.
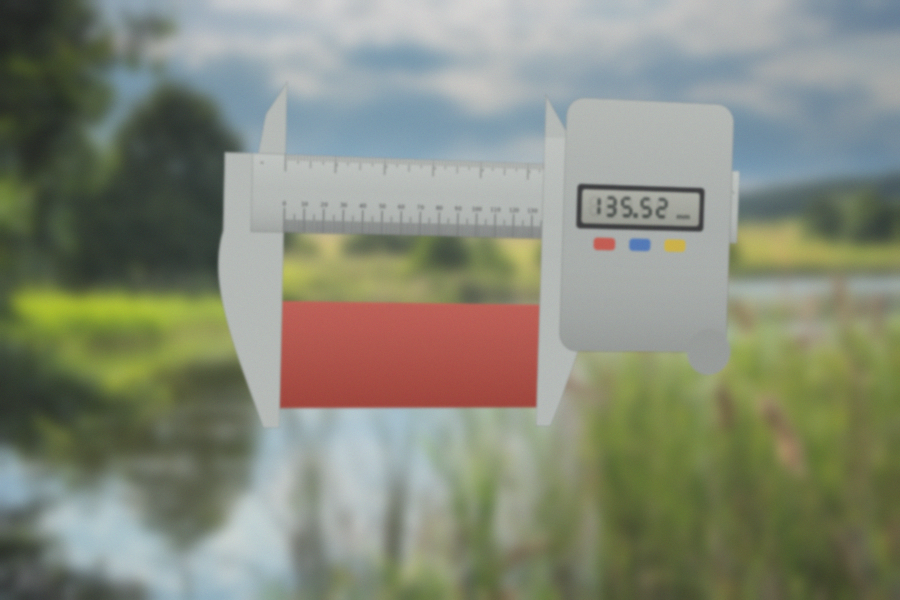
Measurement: 135.52 mm
